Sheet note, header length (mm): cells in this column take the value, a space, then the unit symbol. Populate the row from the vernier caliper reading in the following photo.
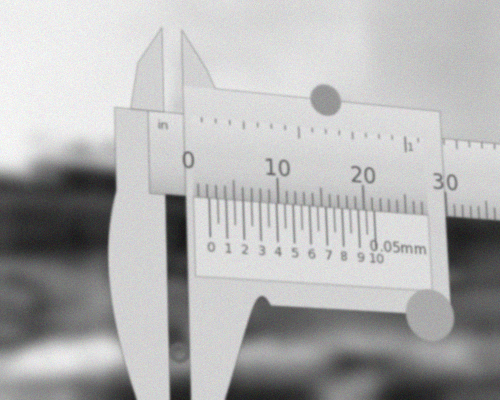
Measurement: 2.2 mm
